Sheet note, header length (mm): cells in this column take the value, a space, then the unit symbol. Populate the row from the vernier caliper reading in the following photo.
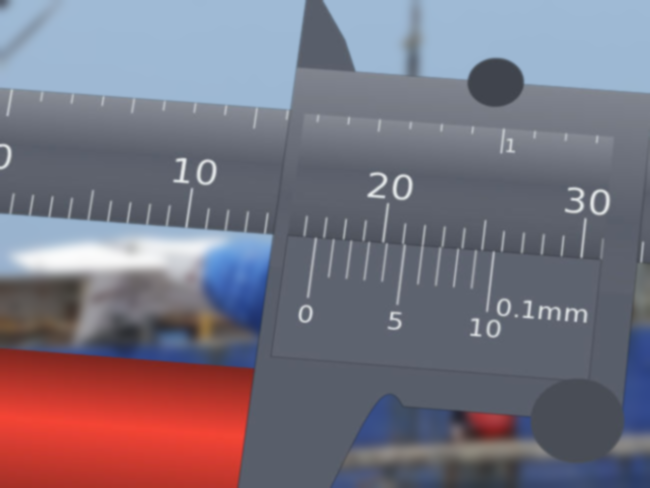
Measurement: 16.6 mm
